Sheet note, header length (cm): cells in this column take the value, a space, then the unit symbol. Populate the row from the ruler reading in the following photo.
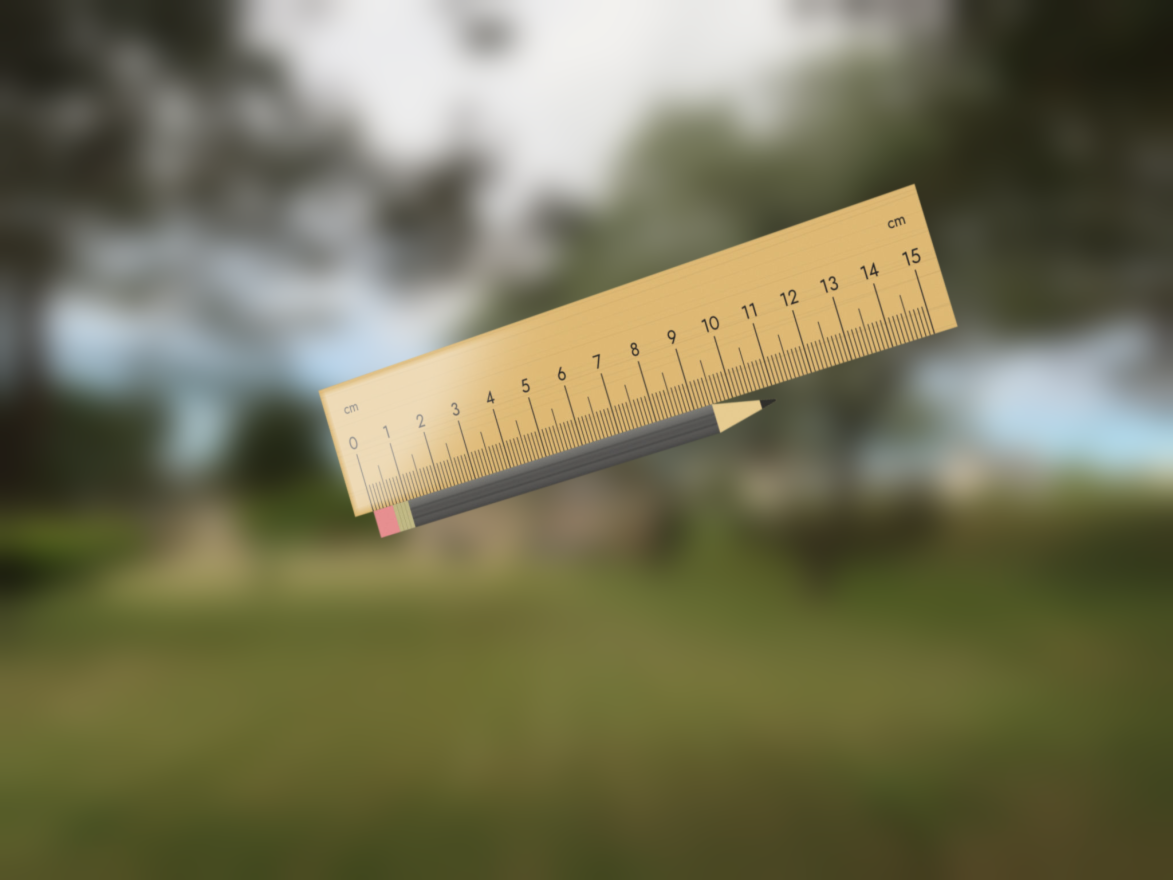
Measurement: 11 cm
